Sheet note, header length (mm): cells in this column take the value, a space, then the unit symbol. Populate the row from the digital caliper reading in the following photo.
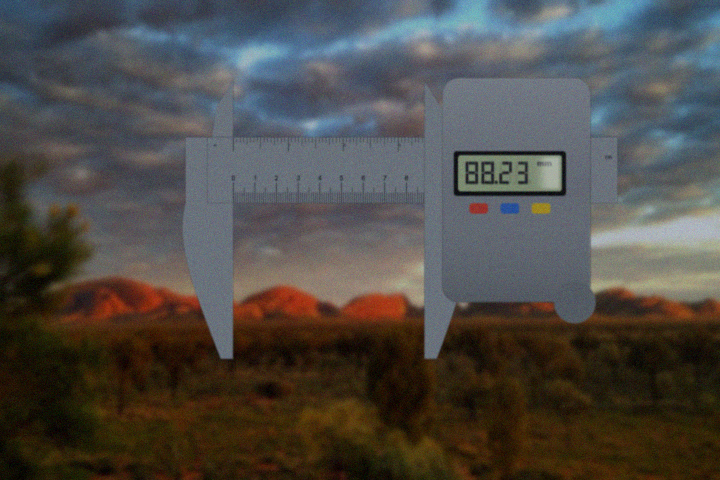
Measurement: 88.23 mm
